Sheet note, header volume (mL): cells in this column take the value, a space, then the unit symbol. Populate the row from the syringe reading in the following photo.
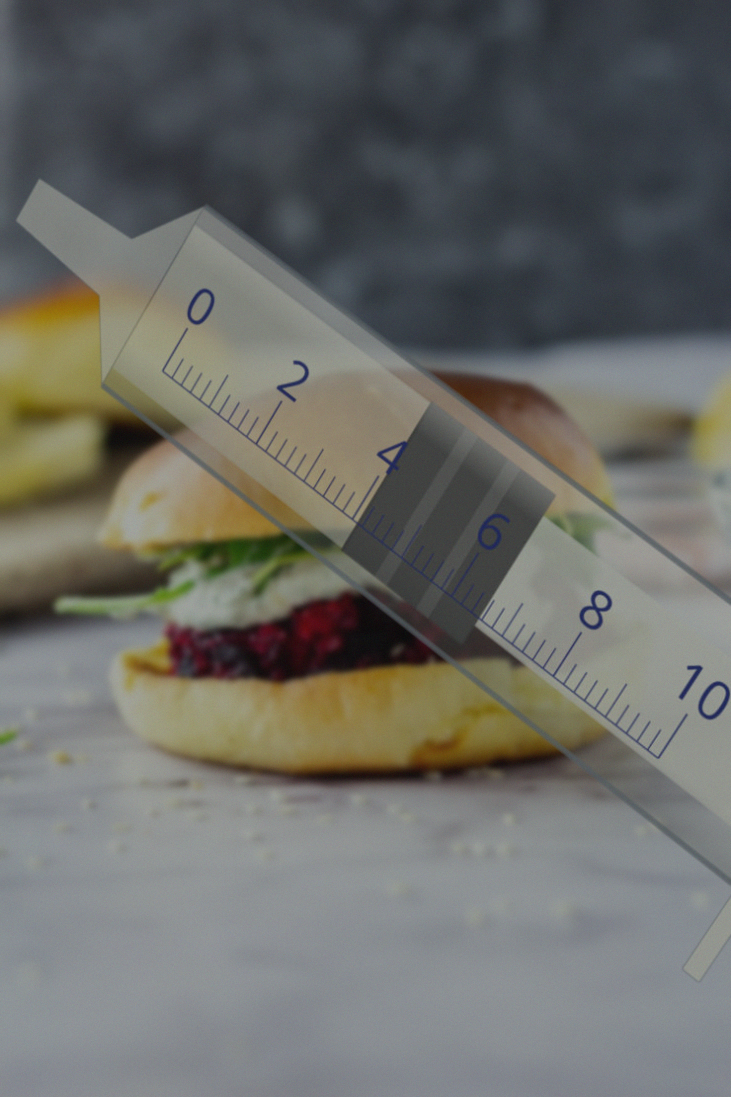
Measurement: 4.1 mL
